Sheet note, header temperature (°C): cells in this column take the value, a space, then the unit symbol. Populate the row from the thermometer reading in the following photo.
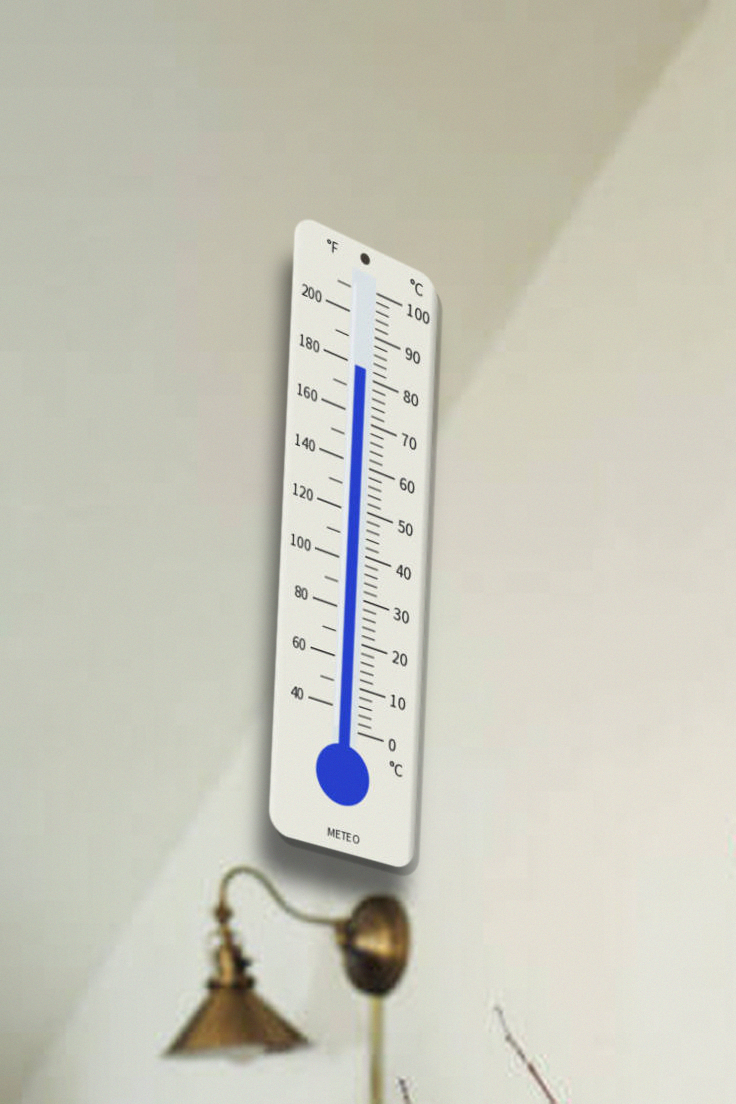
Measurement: 82 °C
